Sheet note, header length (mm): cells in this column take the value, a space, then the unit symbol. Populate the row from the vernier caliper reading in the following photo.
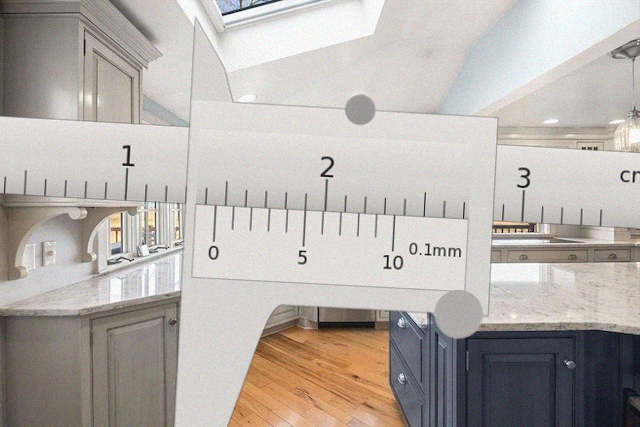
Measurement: 14.5 mm
